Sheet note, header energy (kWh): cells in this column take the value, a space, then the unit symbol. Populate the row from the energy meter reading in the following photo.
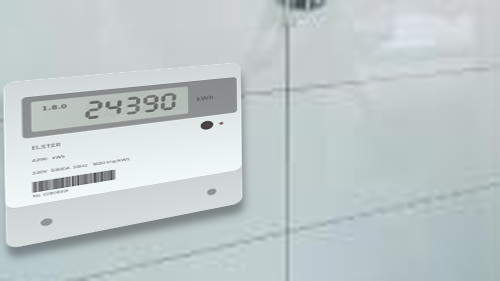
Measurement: 24390 kWh
